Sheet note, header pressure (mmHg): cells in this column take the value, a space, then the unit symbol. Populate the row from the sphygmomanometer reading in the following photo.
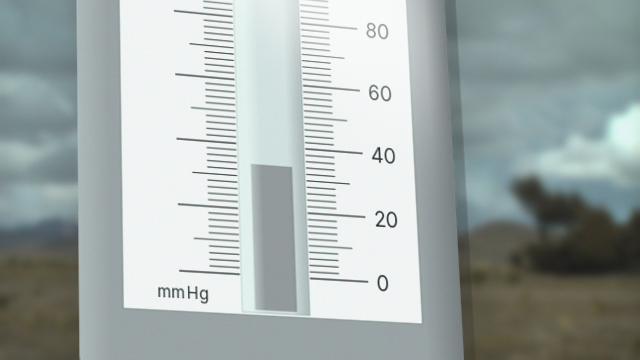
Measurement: 34 mmHg
